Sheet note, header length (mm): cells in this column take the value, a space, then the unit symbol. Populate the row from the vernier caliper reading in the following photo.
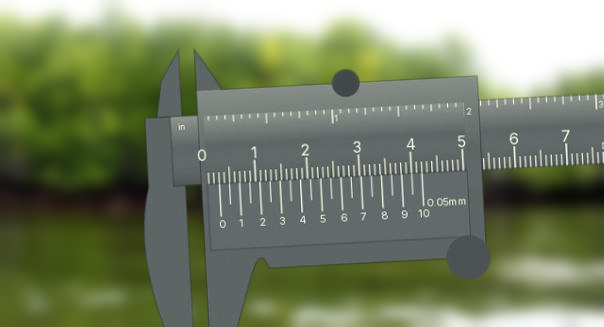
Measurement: 3.0 mm
